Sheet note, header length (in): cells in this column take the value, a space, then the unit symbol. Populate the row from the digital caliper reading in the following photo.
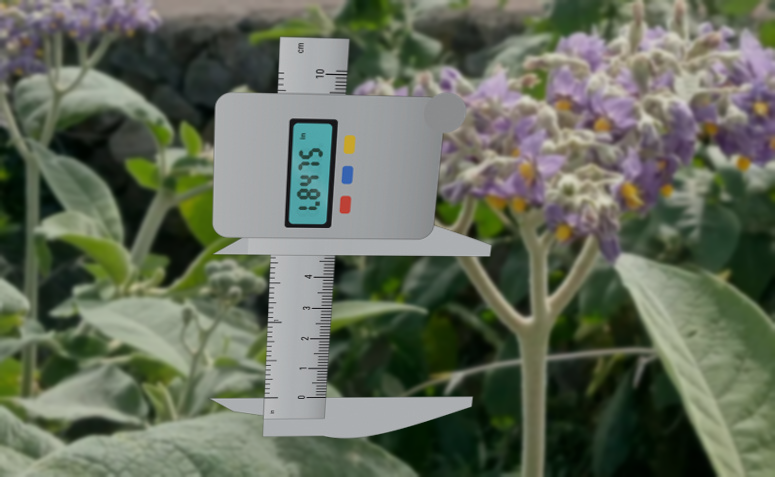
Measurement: 1.8475 in
